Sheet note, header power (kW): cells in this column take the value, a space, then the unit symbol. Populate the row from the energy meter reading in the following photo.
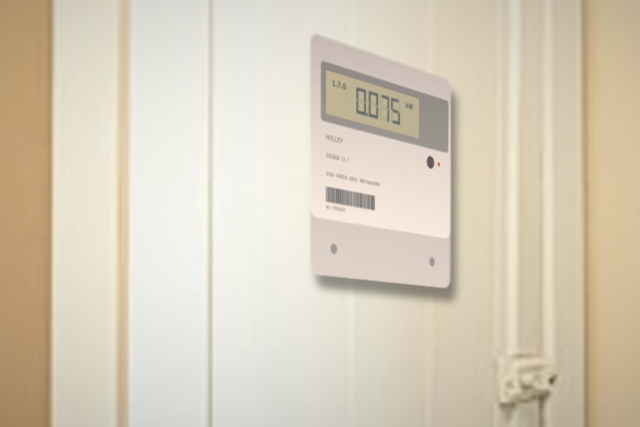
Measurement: 0.075 kW
